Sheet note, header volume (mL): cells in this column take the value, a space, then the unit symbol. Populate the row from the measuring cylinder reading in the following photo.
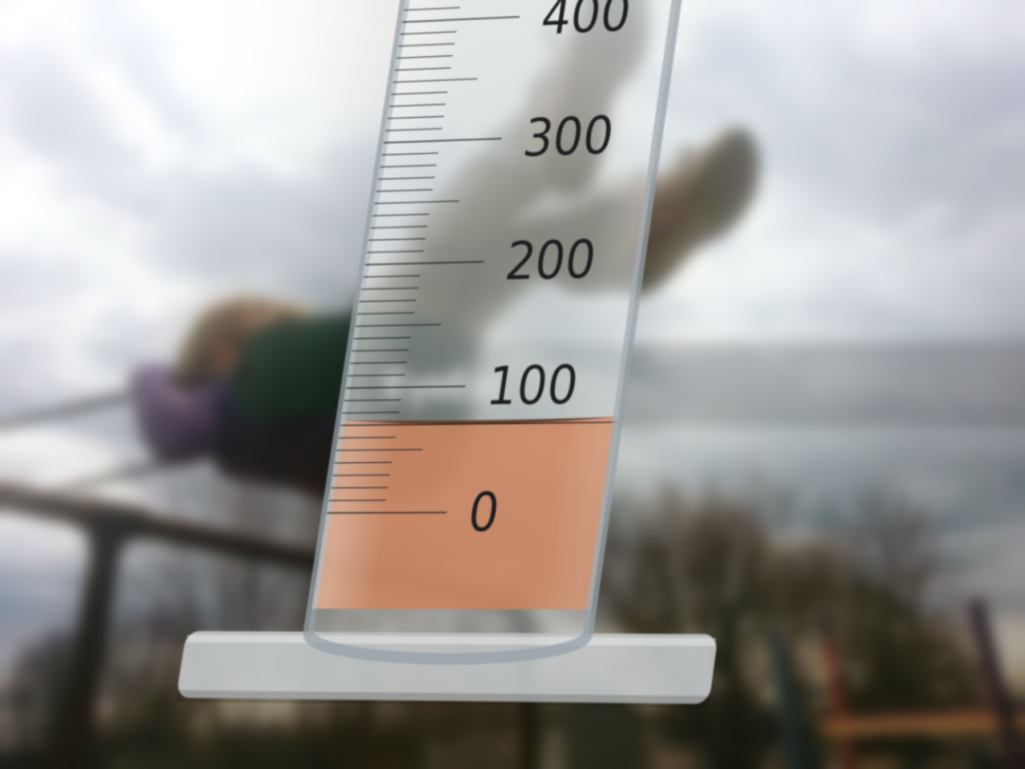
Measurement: 70 mL
